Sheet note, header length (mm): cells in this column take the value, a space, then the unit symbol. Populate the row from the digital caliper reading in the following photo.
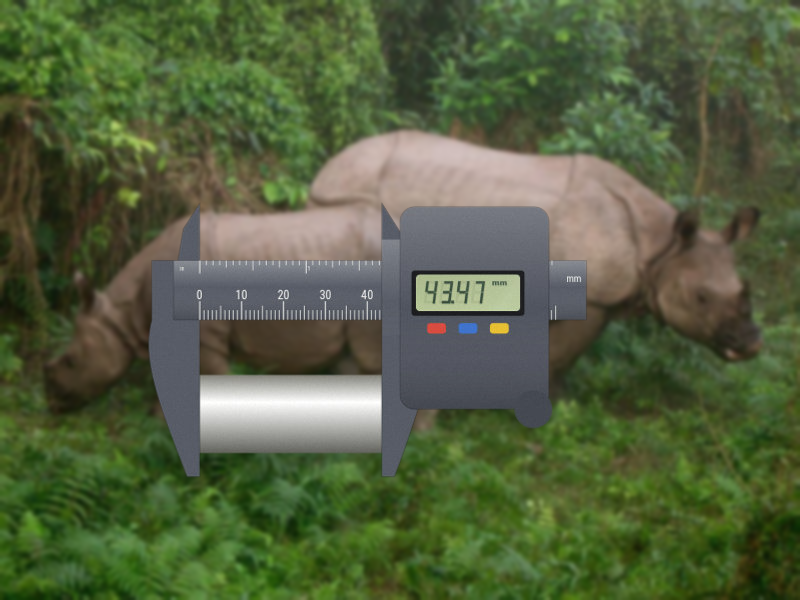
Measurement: 43.47 mm
